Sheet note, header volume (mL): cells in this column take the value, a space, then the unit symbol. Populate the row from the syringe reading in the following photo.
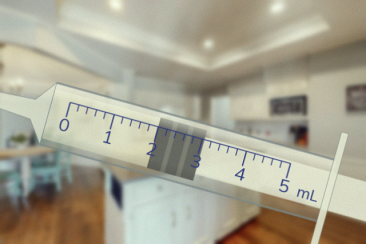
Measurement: 2 mL
